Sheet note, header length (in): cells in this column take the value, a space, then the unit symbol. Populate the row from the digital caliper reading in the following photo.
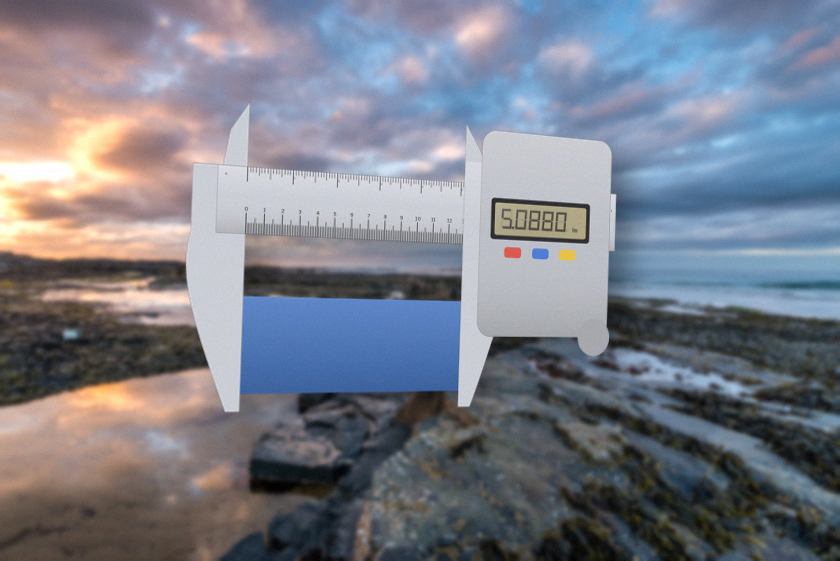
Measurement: 5.0880 in
